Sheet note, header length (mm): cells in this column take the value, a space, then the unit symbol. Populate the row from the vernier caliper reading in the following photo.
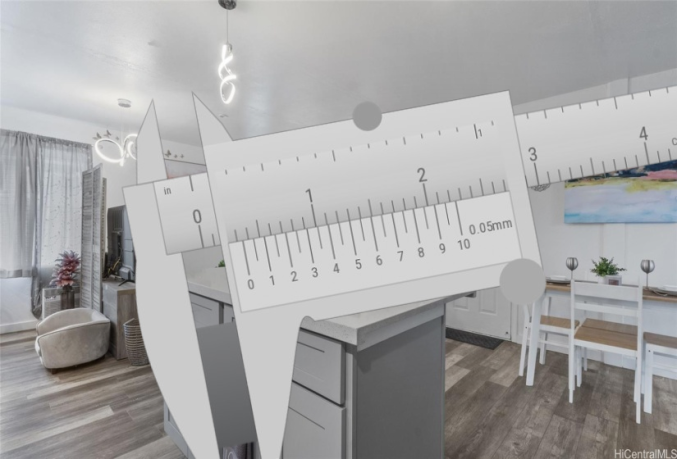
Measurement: 3.5 mm
